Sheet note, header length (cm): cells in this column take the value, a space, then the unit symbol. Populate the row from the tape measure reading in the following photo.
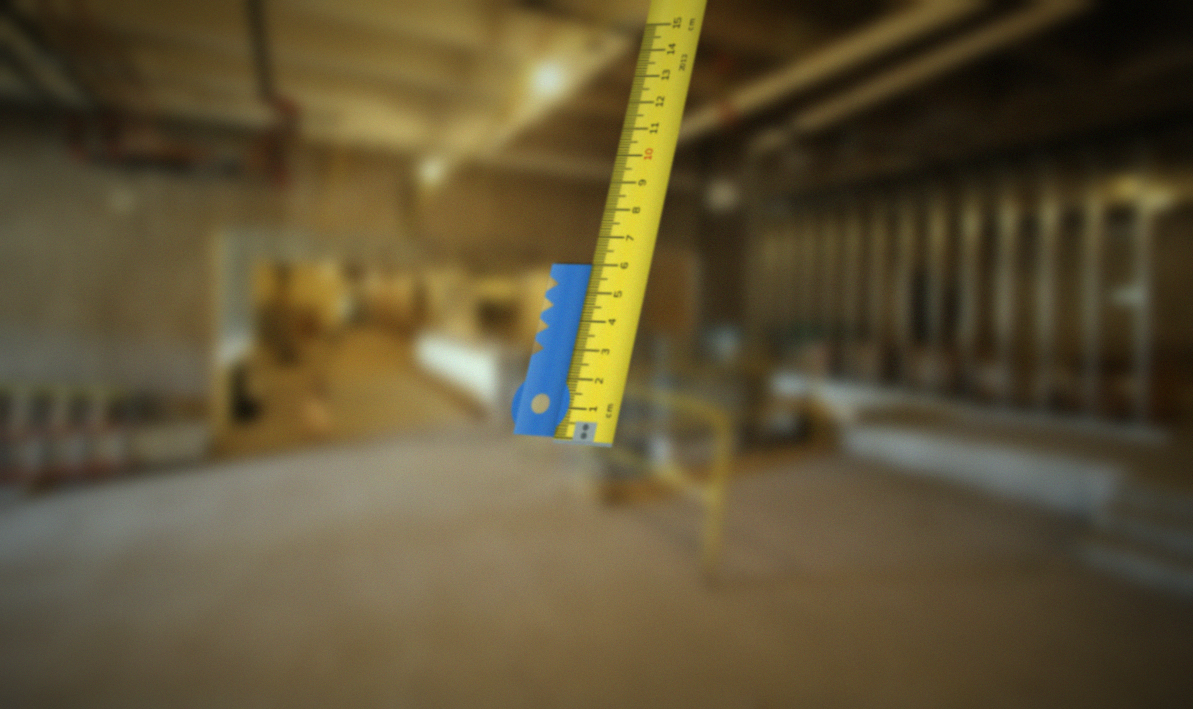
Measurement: 6 cm
